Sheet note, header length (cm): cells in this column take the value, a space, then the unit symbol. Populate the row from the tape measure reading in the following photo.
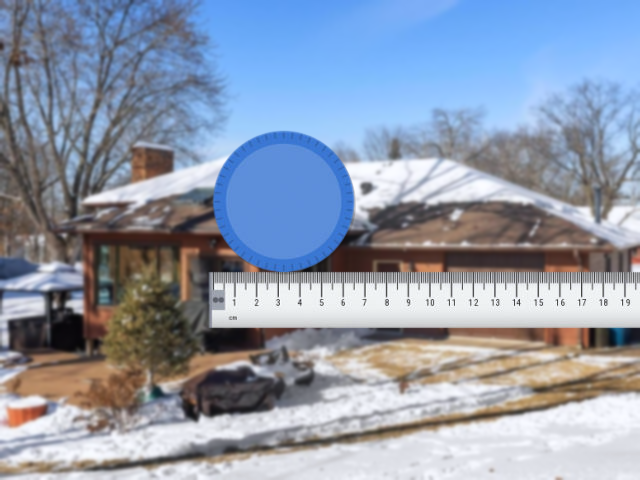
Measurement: 6.5 cm
